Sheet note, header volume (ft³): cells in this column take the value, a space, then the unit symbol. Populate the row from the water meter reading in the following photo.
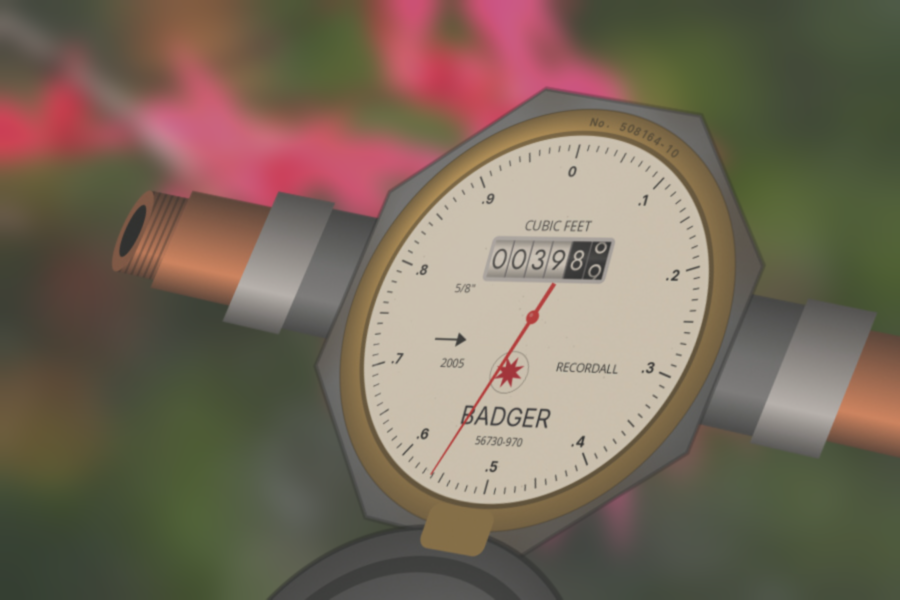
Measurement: 3988.56 ft³
